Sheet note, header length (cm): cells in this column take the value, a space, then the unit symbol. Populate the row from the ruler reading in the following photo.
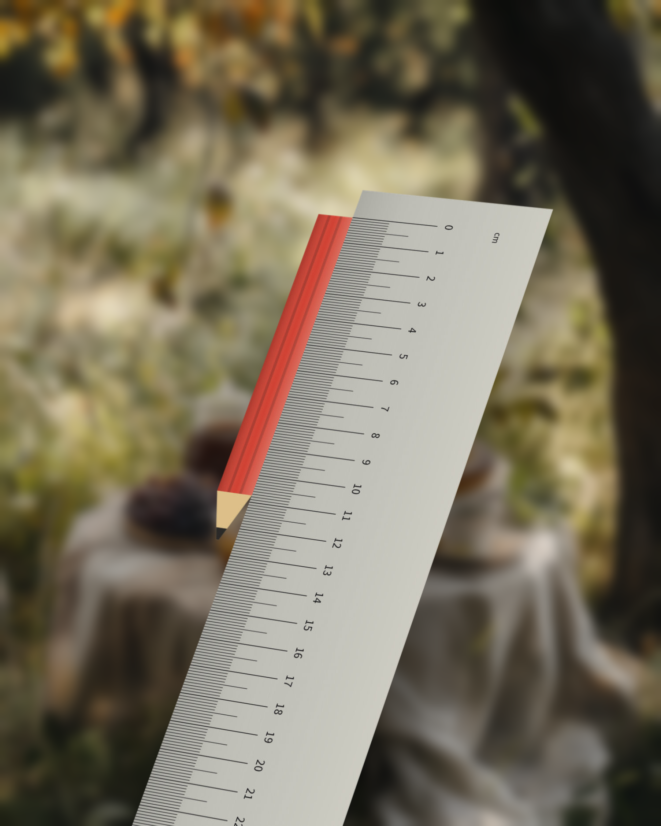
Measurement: 12.5 cm
